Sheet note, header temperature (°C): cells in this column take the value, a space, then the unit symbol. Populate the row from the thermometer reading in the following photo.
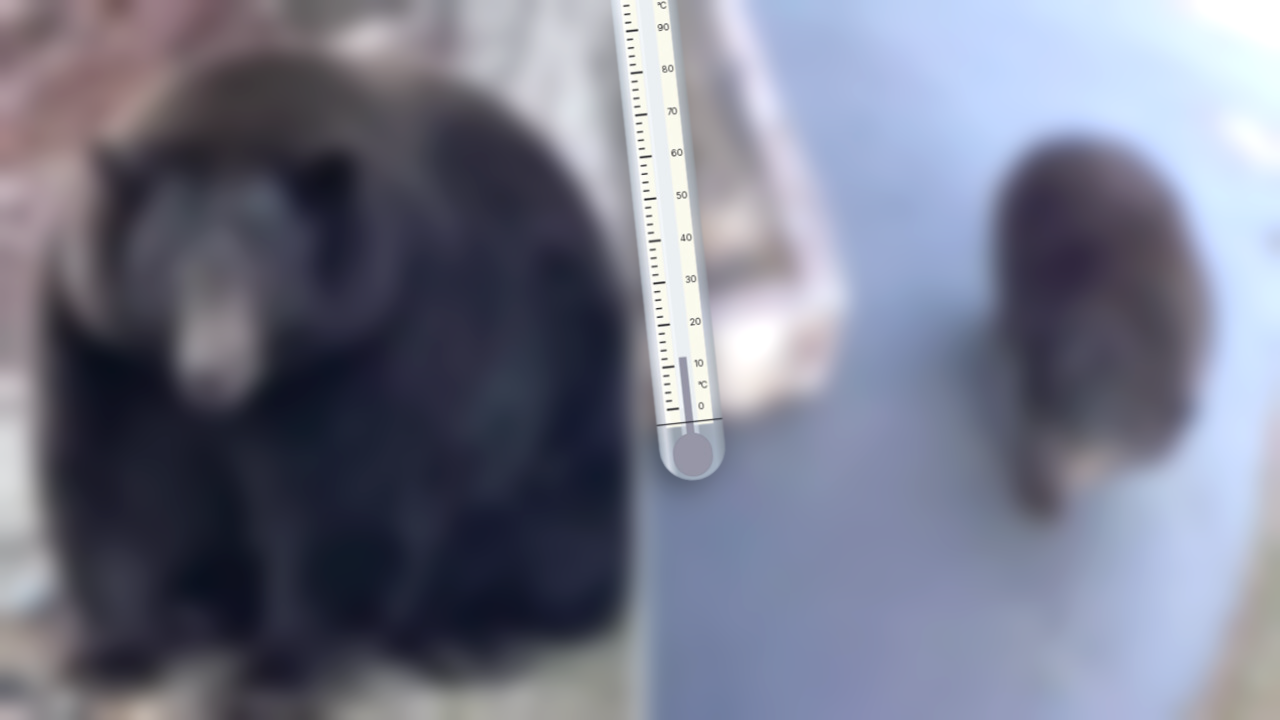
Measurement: 12 °C
